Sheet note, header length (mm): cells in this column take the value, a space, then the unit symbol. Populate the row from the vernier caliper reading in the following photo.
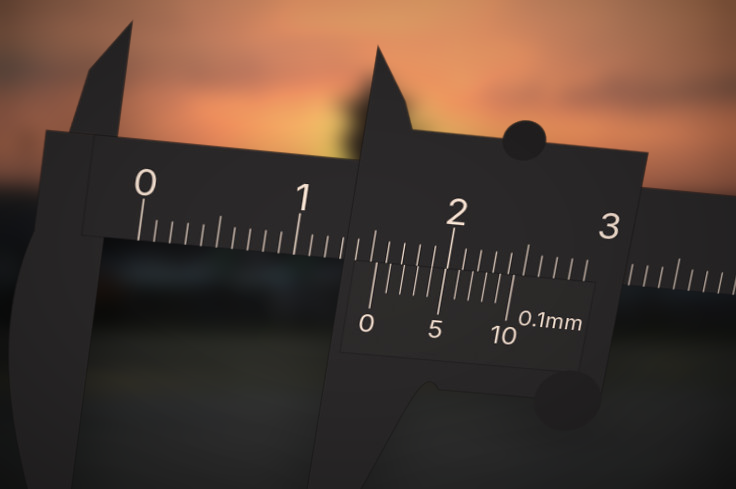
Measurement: 15.4 mm
